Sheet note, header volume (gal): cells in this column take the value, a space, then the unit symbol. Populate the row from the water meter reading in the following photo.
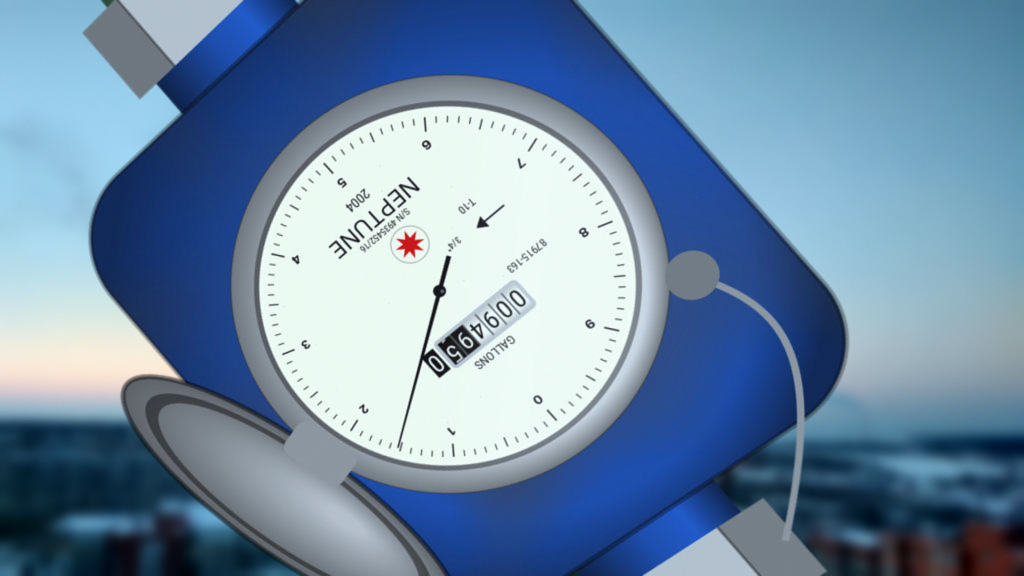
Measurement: 94951.5 gal
